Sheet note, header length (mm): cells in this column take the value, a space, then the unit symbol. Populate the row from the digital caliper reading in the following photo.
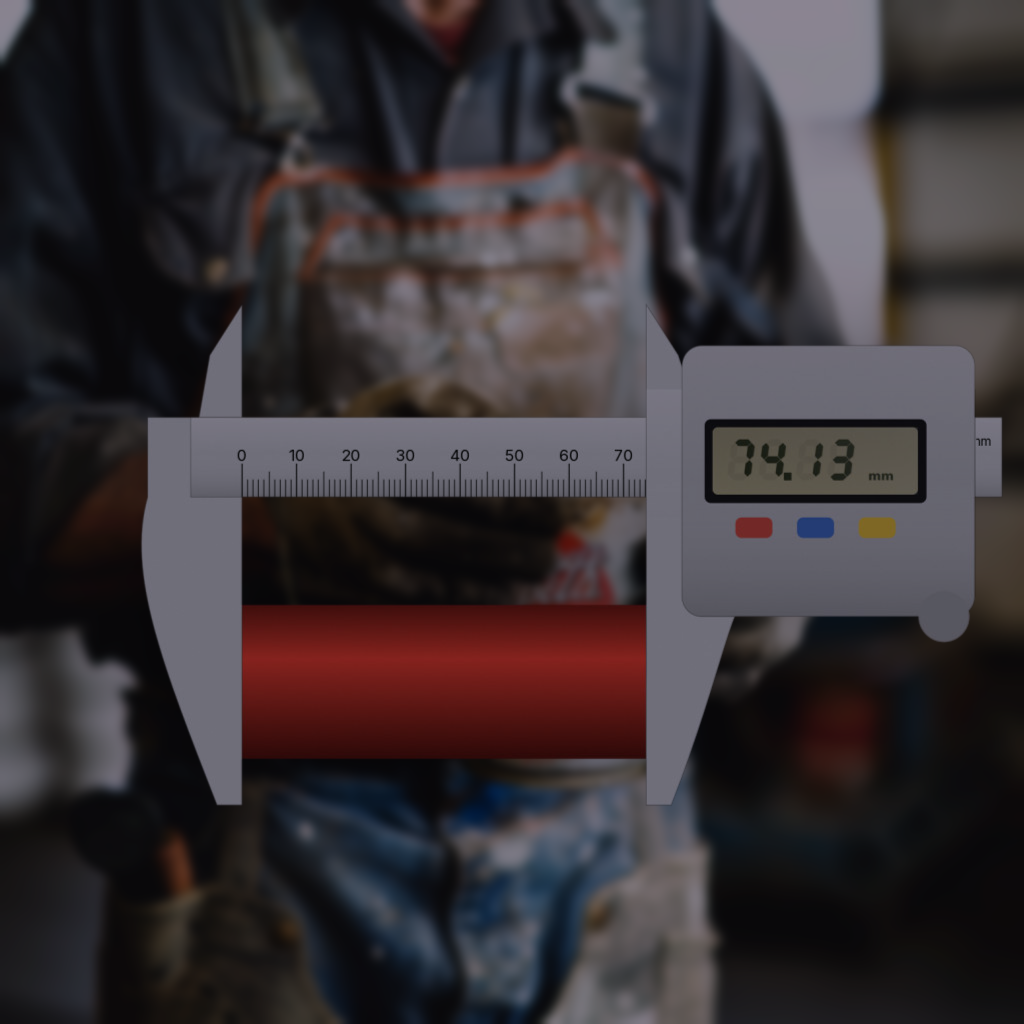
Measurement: 74.13 mm
